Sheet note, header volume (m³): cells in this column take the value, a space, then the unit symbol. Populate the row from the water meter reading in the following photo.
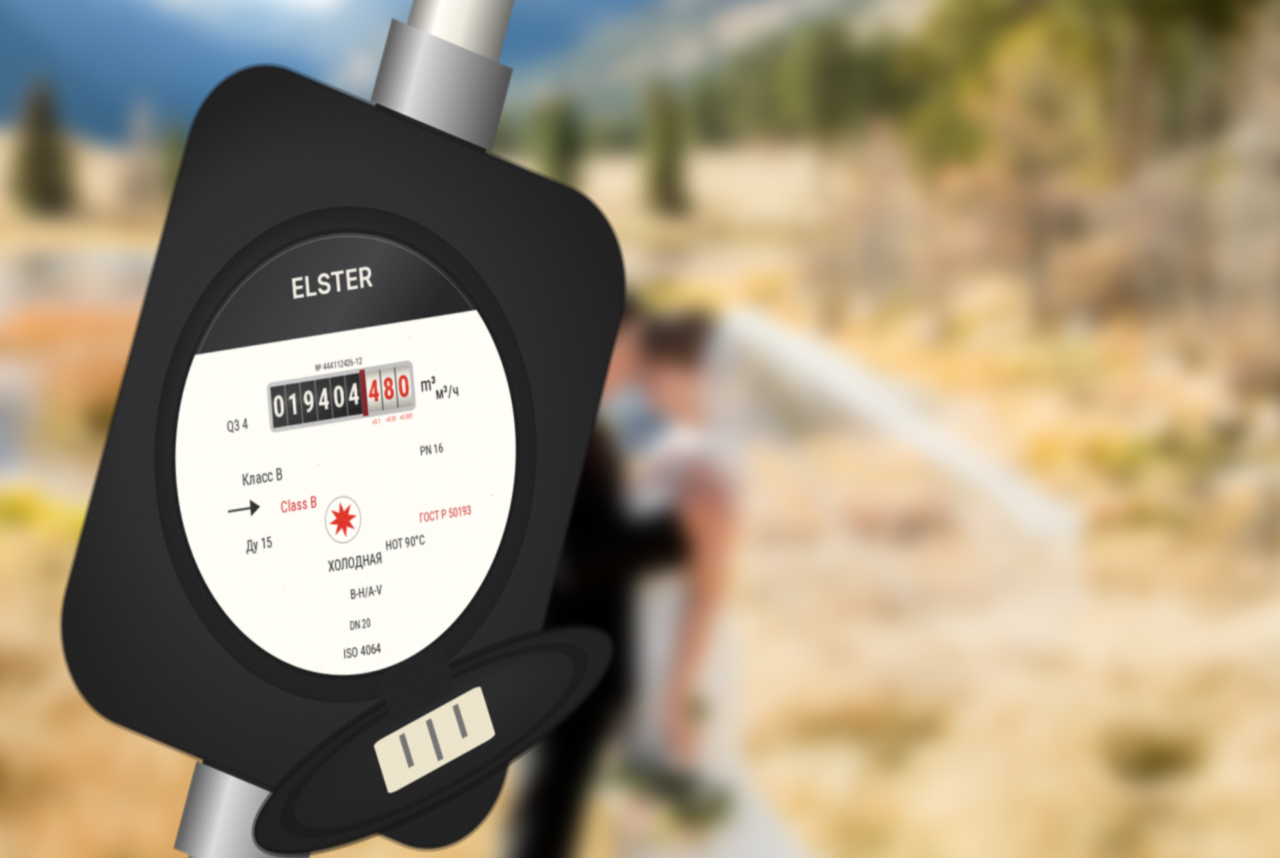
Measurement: 19404.480 m³
